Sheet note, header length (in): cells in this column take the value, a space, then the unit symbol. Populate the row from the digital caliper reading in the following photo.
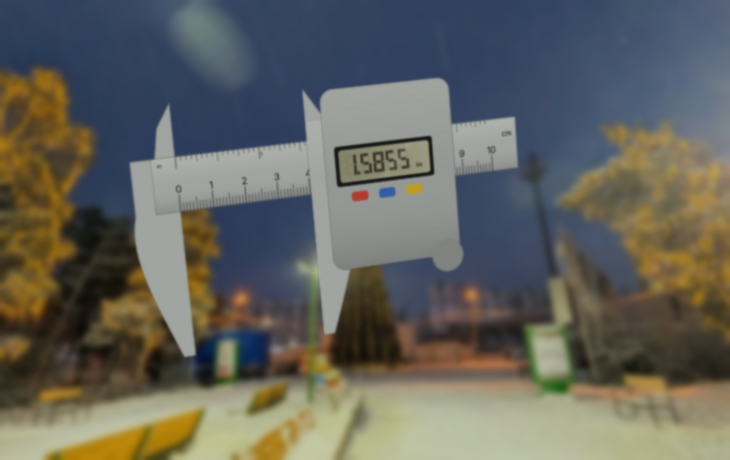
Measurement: 1.5855 in
